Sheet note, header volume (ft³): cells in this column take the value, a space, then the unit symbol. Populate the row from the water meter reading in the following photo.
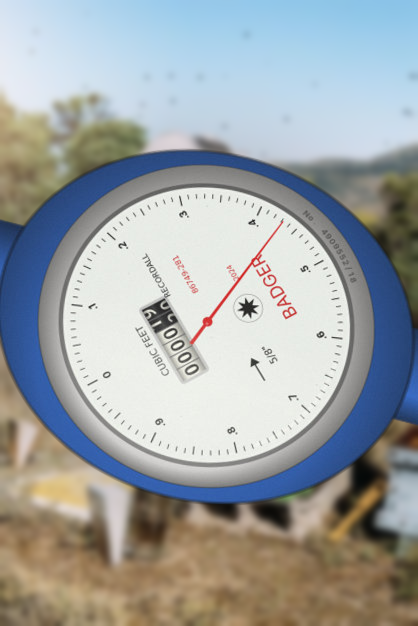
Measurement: 19.43 ft³
